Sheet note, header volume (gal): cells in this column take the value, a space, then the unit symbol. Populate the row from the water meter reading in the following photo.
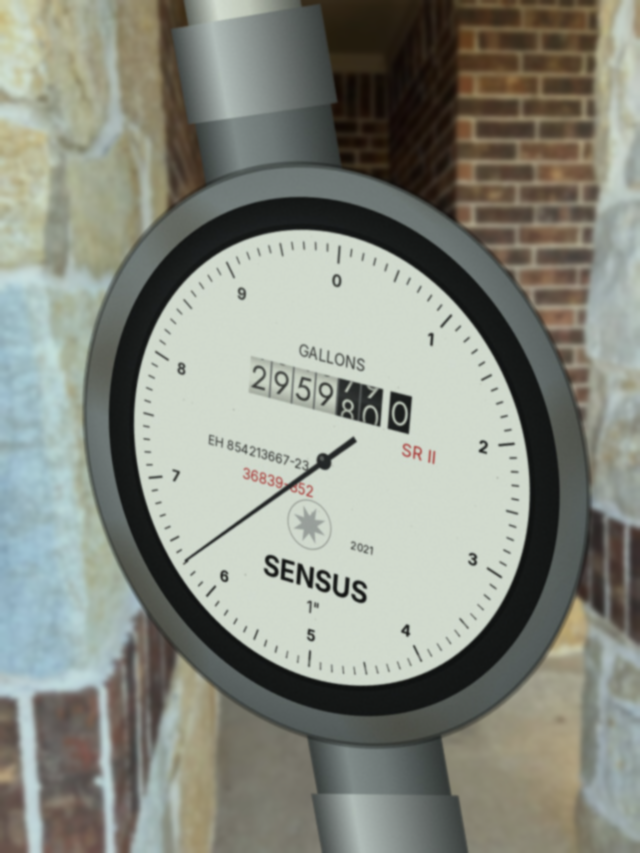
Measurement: 2959796.3 gal
